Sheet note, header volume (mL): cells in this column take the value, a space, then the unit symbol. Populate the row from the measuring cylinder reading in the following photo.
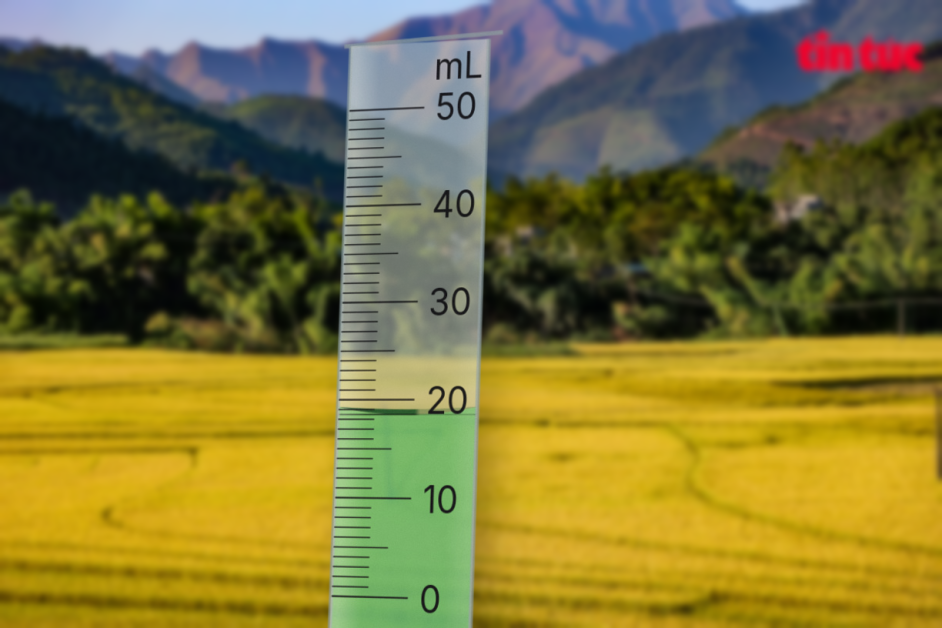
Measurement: 18.5 mL
